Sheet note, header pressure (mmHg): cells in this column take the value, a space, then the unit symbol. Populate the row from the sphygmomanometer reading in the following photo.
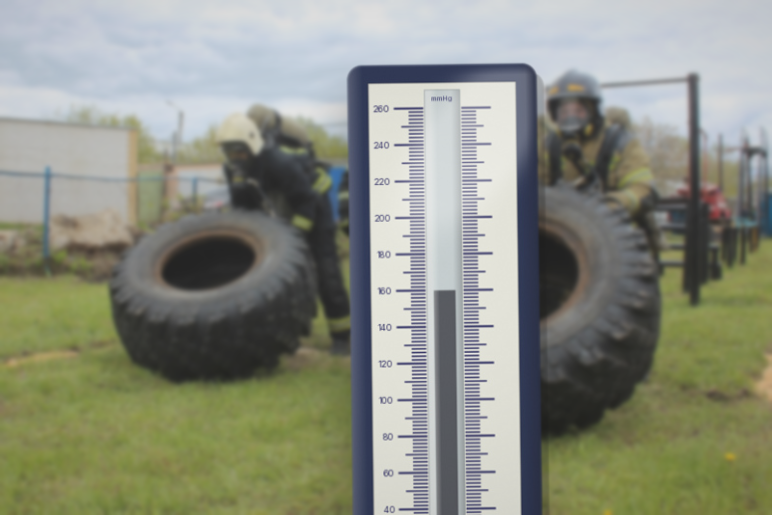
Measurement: 160 mmHg
